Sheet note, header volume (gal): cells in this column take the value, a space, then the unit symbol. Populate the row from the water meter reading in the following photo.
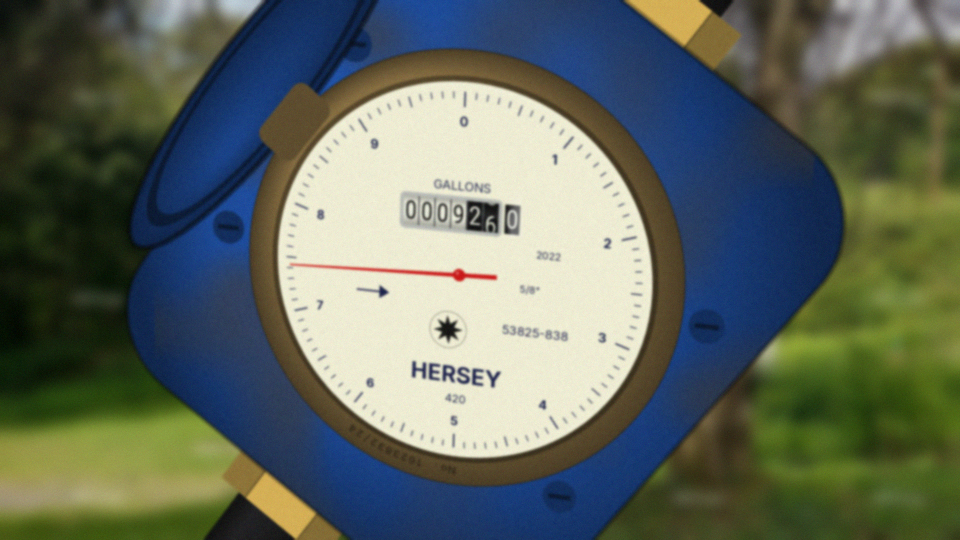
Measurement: 9257.4 gal
